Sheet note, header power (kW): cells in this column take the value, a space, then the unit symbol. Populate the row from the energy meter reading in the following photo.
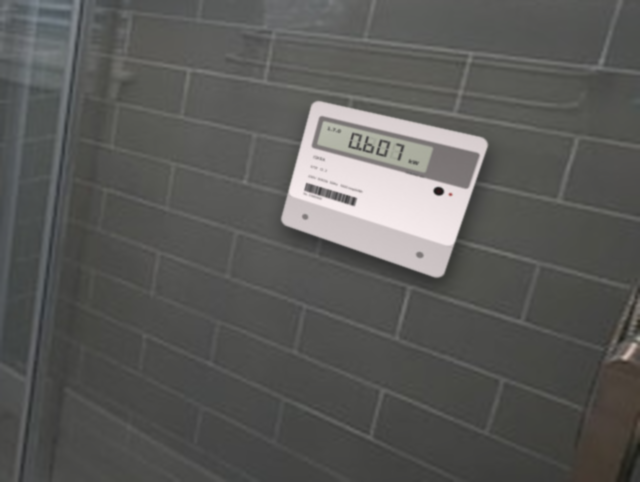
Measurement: 0.607 kW
